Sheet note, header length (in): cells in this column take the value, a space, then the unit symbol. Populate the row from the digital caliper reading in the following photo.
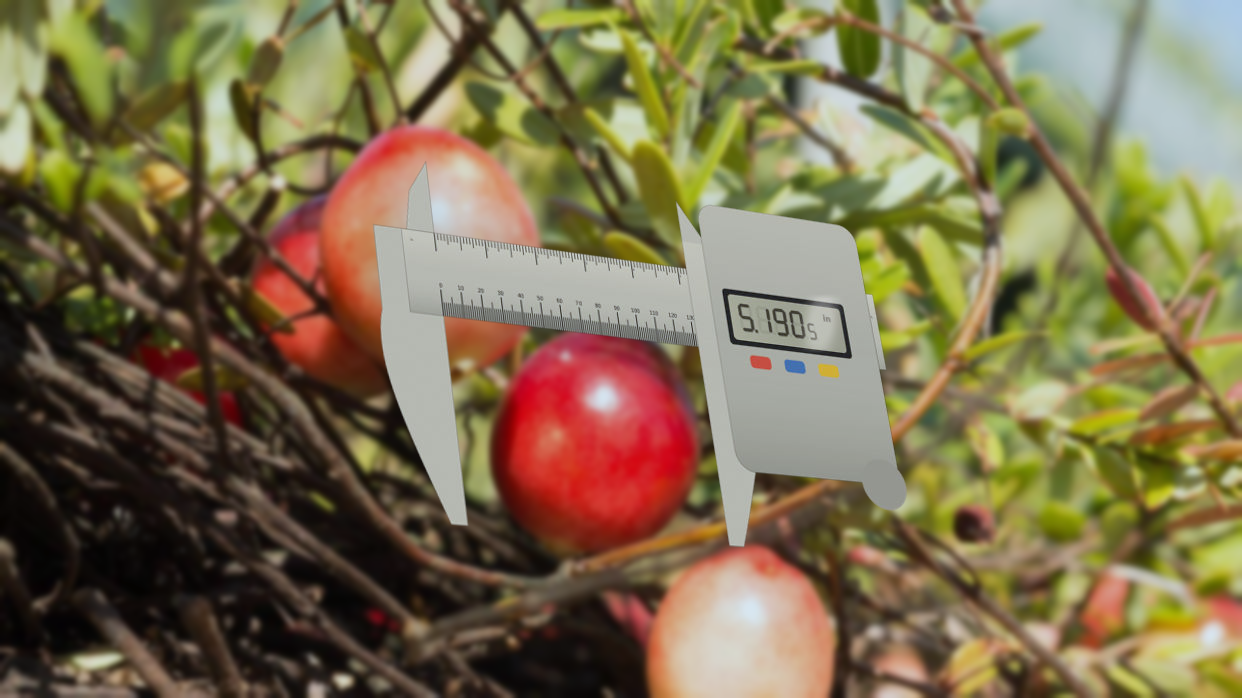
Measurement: 5.1905 in
